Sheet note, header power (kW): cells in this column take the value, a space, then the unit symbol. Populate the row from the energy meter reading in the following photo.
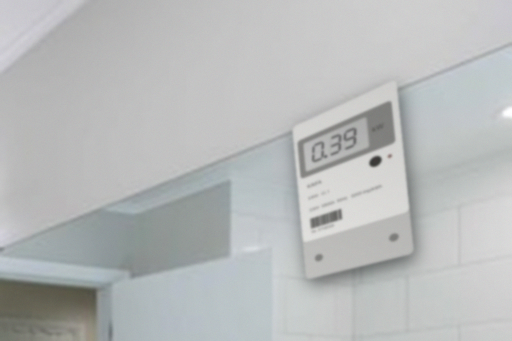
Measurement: 0.39 kW
